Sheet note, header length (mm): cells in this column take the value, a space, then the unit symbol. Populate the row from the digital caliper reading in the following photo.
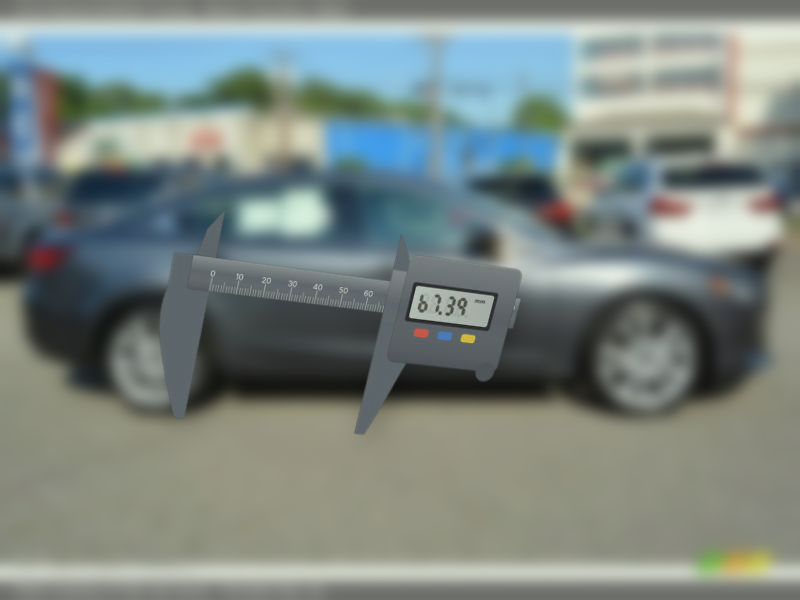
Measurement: 67.39 mm
